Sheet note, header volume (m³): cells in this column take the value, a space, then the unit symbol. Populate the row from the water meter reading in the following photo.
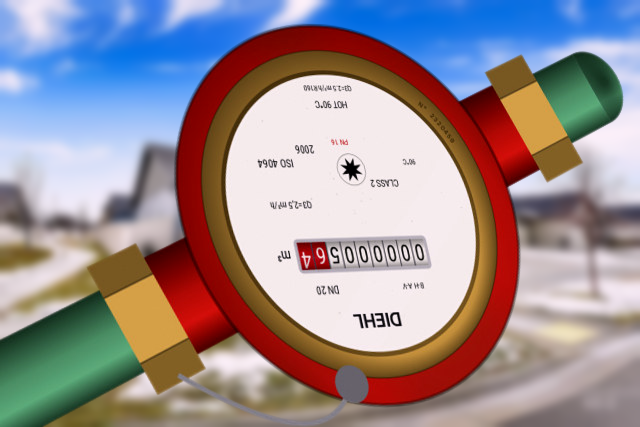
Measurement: 5.64 m³
